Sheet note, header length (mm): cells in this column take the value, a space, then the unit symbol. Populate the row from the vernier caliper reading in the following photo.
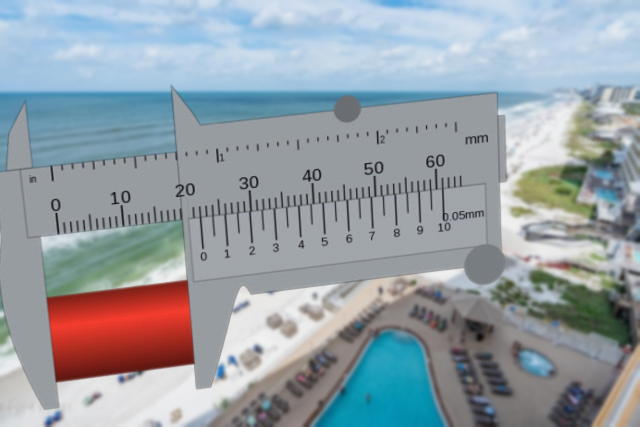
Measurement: 22.0 mm
